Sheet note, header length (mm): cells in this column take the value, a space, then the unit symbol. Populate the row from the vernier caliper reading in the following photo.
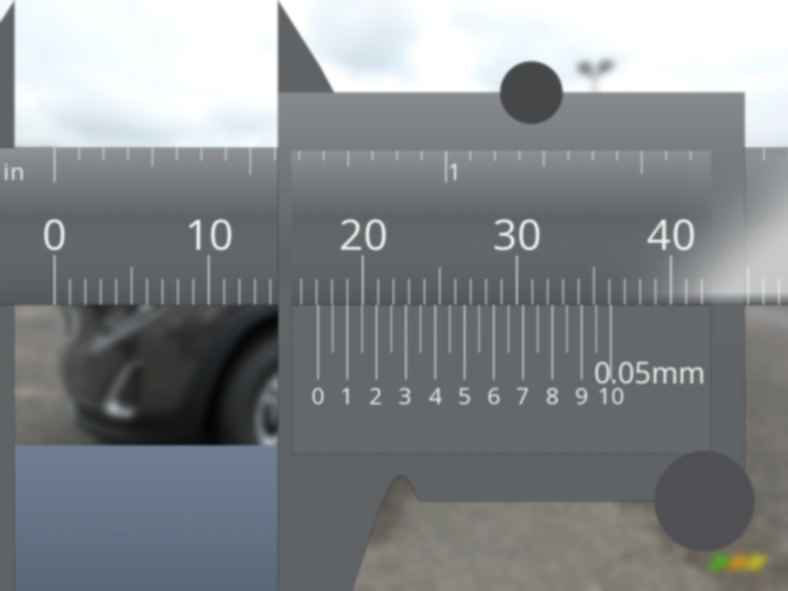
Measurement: 17.1 mm
